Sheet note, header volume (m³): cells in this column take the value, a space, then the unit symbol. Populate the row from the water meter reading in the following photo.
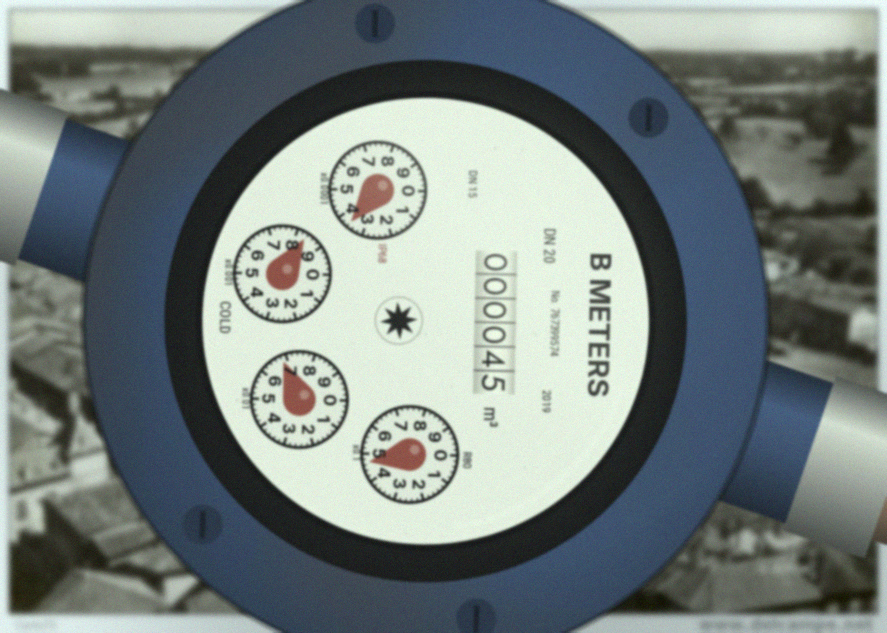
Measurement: 45.4683 m³
